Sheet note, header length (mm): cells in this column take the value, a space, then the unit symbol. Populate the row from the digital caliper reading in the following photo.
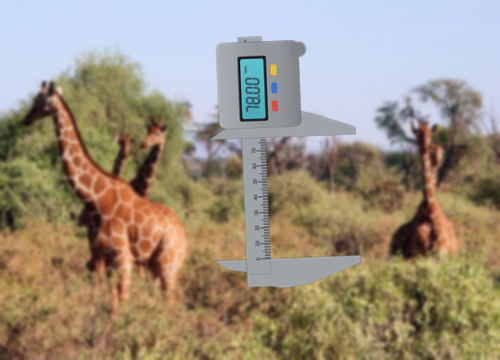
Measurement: 78.00 mm
